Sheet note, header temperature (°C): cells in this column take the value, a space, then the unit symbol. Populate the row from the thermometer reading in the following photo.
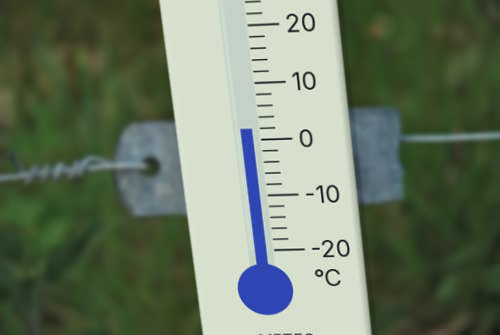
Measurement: 2 °C
